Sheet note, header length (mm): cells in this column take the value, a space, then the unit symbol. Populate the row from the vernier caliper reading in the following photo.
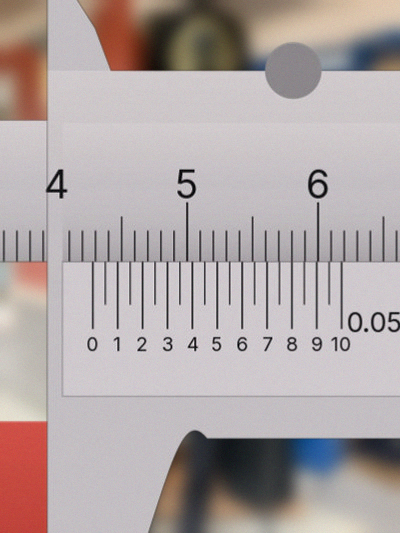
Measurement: 42.8 mm
